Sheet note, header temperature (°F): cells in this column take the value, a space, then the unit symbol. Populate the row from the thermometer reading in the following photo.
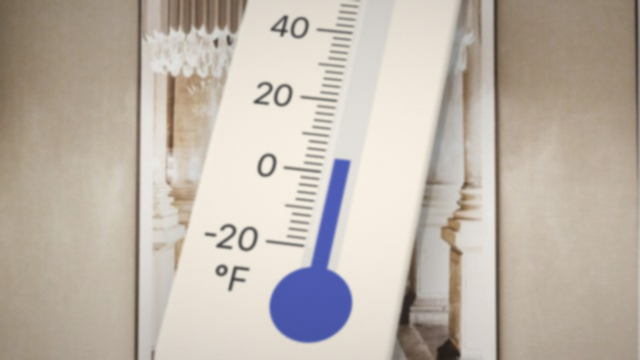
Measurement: 4 °F
